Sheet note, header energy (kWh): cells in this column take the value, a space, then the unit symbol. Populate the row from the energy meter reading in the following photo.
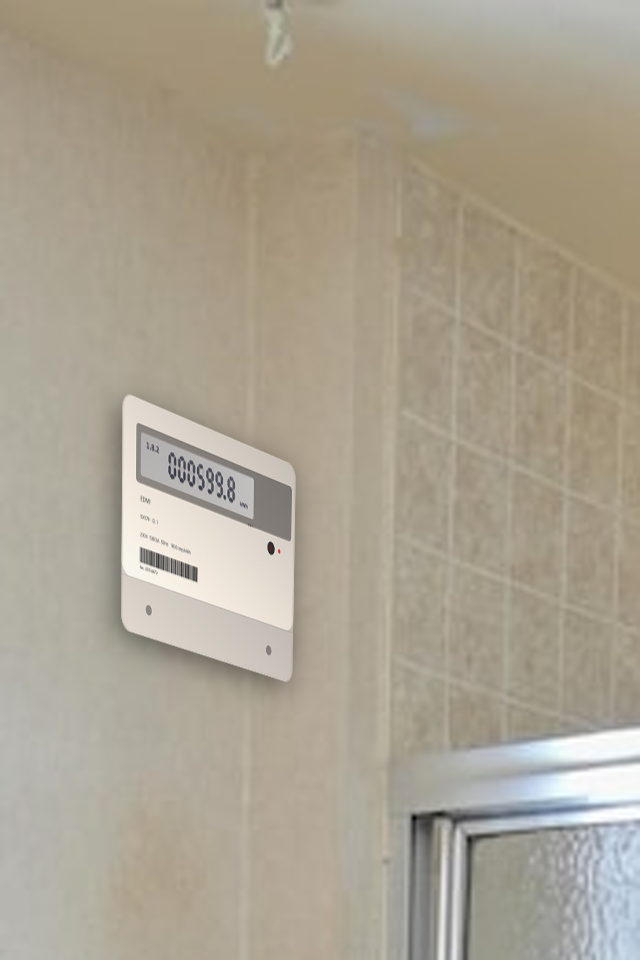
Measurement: 599.8 kWh
